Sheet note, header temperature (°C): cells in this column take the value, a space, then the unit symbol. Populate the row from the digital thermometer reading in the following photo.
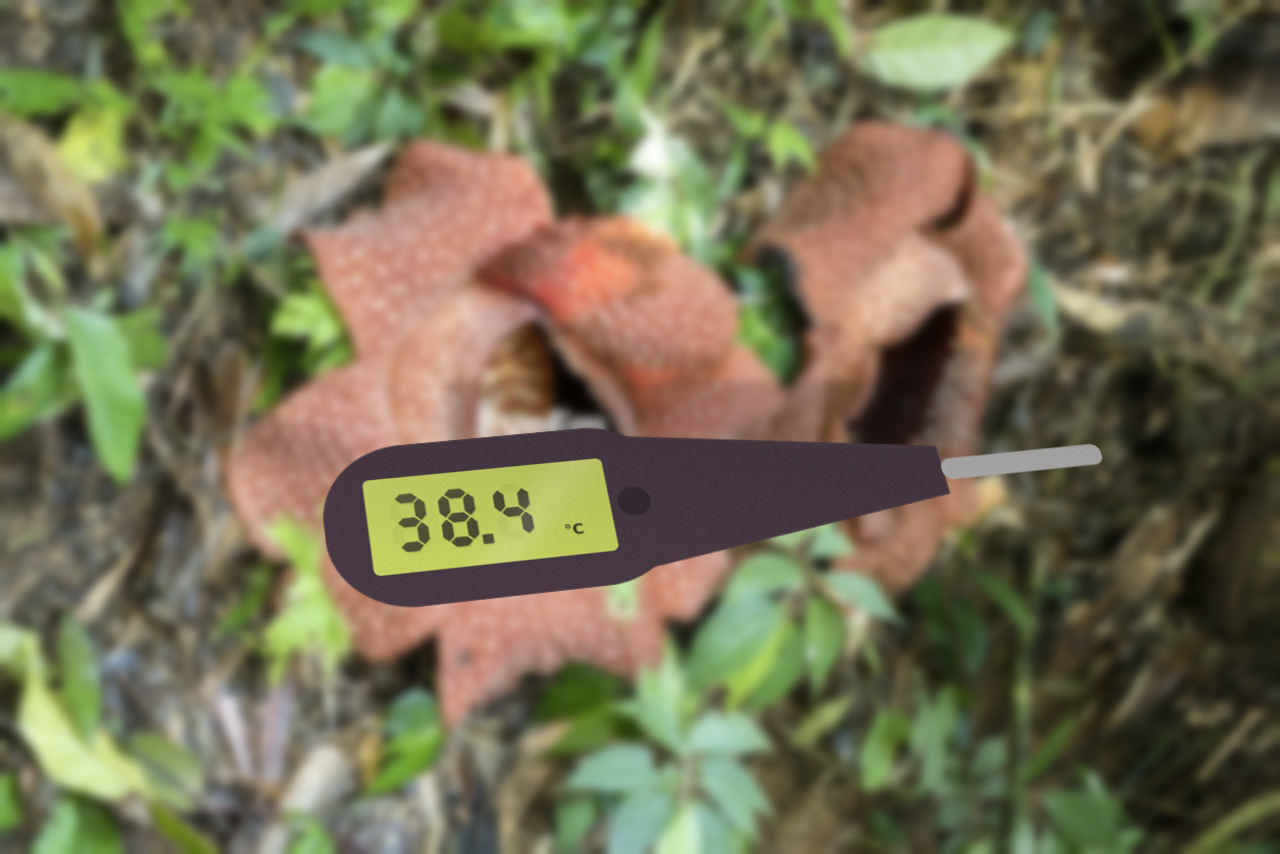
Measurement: 38.4 °C
